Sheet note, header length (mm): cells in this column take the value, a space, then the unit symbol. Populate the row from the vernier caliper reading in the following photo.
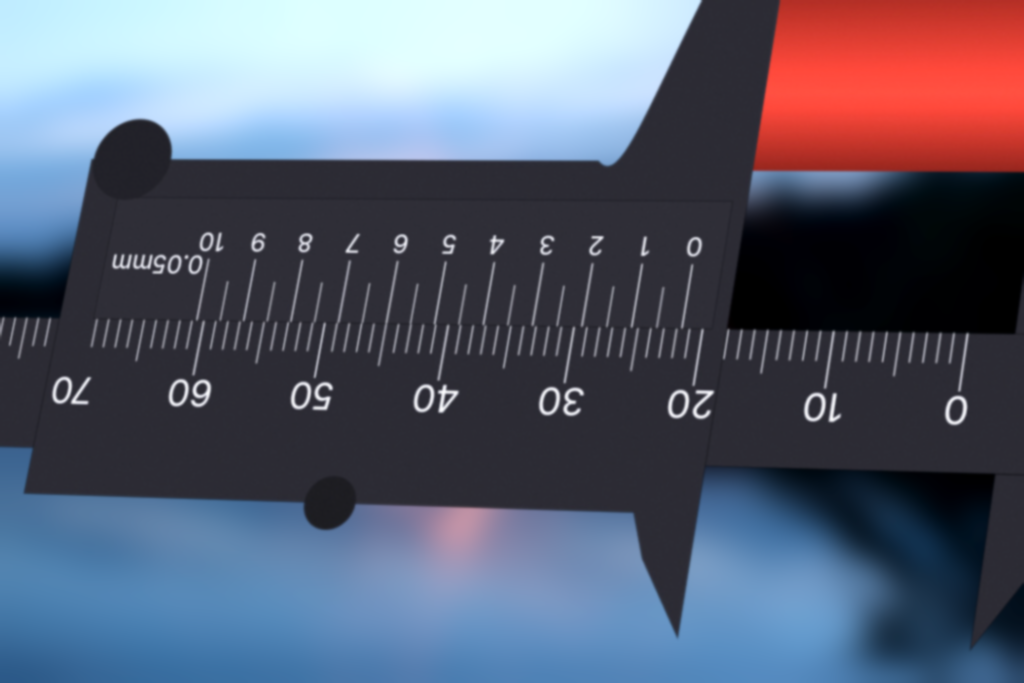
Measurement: 21.6 mm
